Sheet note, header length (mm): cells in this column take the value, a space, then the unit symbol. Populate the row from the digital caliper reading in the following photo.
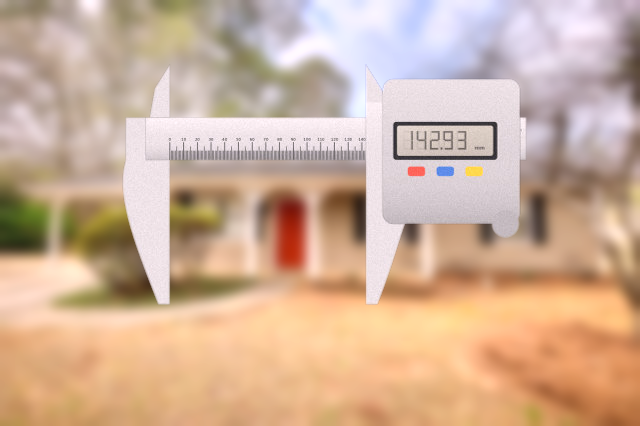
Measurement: 142.93 mm
